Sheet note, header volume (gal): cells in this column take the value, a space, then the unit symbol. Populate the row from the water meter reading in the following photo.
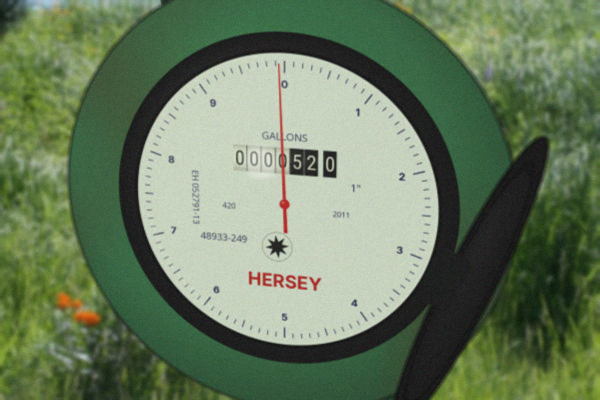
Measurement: 519.9 gal
